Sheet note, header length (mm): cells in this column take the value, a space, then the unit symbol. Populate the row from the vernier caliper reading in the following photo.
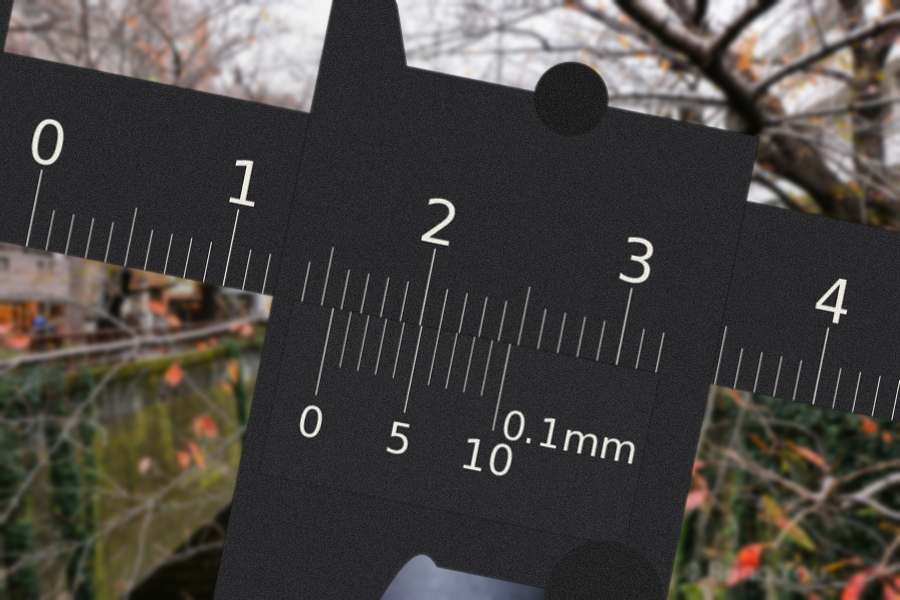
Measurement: 15.6 mm
